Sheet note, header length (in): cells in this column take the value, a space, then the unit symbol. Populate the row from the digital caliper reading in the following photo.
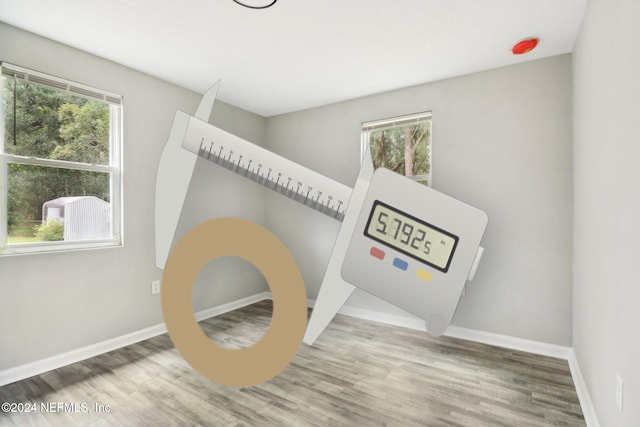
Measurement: 5.7925 in
